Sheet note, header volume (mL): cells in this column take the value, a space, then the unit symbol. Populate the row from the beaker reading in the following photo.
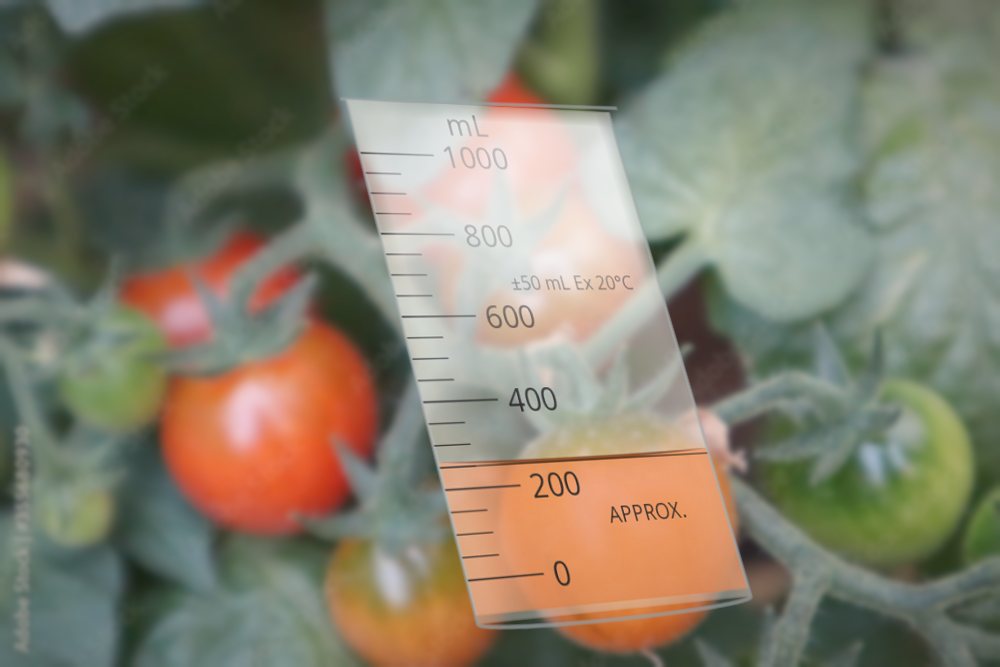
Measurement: 250 mL
